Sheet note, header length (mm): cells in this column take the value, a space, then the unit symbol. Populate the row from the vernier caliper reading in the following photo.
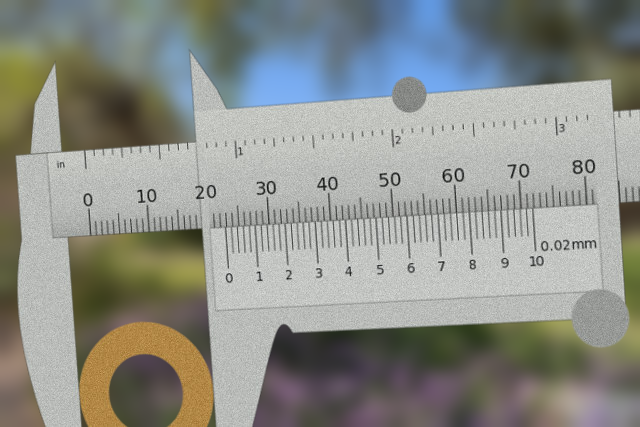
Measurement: 22.8 mm
